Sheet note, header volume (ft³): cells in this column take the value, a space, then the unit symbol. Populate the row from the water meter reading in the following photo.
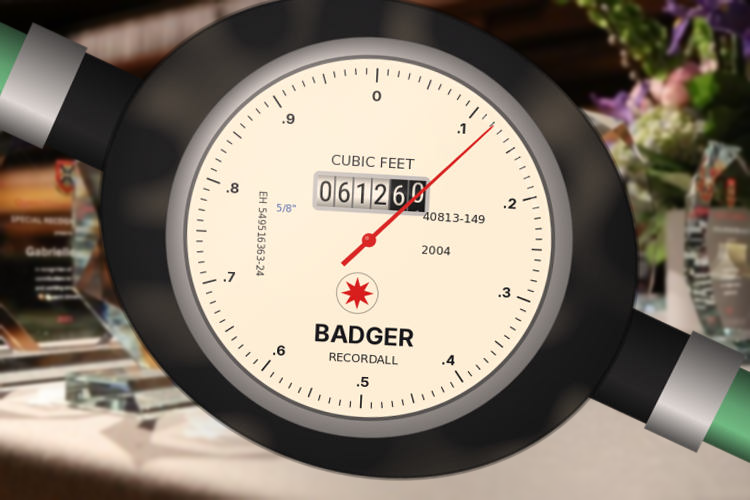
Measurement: 61260.12 ft³
